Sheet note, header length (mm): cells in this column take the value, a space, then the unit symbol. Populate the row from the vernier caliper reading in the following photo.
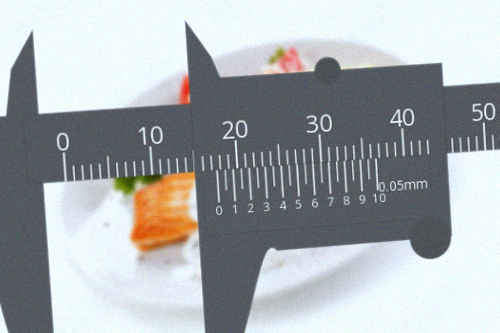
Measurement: 17.6 mm
